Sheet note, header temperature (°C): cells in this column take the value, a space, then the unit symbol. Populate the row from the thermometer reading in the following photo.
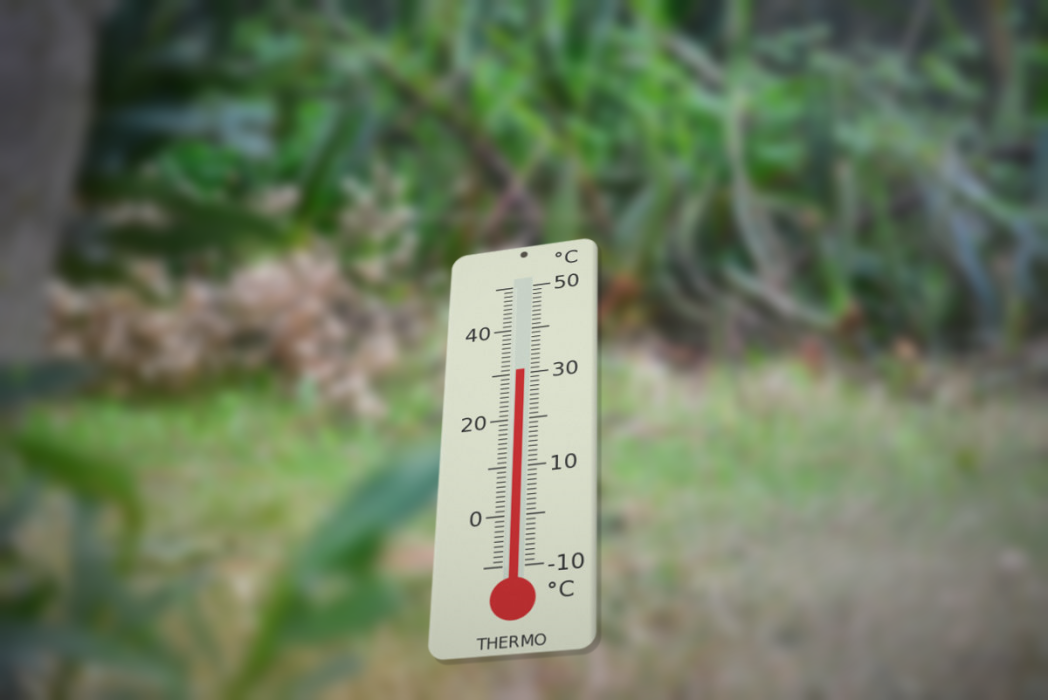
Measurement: 31 °C
